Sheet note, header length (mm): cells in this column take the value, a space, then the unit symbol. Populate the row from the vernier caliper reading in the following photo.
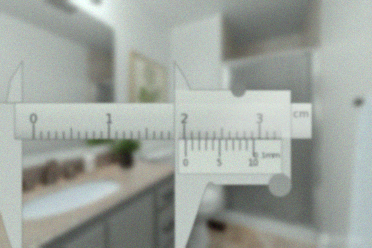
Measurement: 20.2 mm
